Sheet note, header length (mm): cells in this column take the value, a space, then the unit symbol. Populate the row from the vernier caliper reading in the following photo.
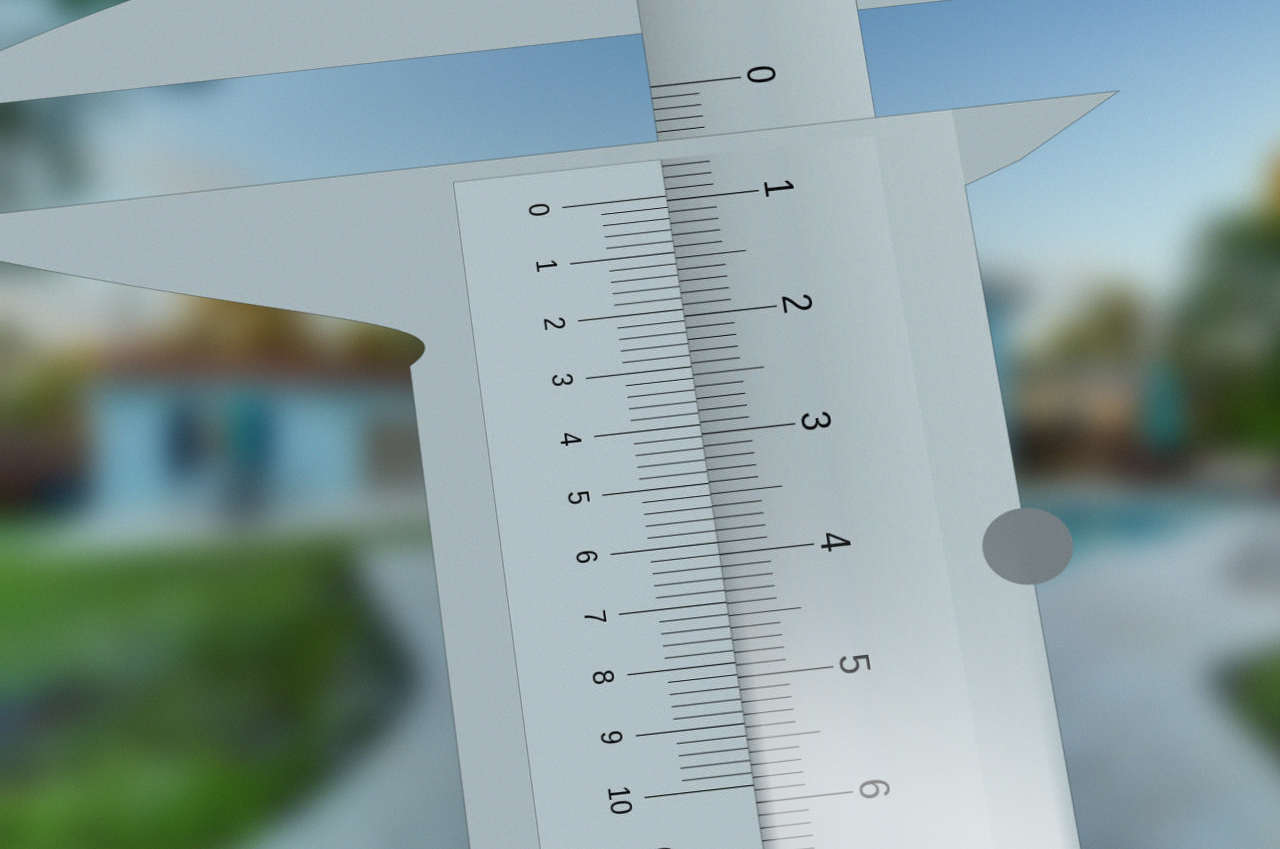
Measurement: 9.6 mm
